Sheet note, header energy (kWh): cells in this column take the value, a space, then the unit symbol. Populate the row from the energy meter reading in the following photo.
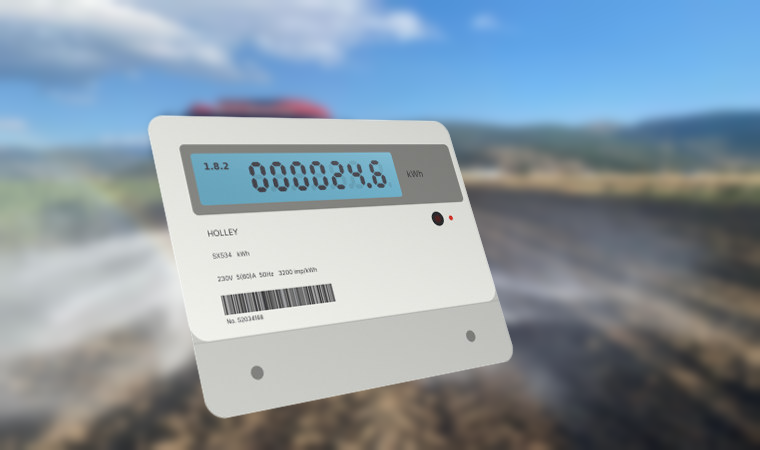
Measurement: 24.6 kWh
